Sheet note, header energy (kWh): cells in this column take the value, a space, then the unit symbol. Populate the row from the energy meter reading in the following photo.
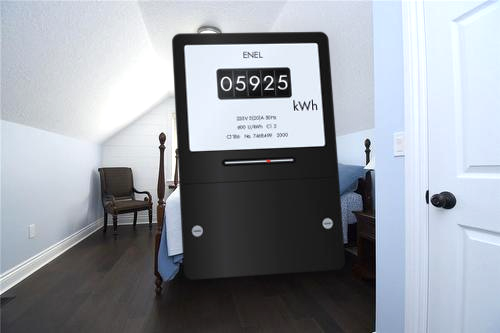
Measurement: 5925 kWh
